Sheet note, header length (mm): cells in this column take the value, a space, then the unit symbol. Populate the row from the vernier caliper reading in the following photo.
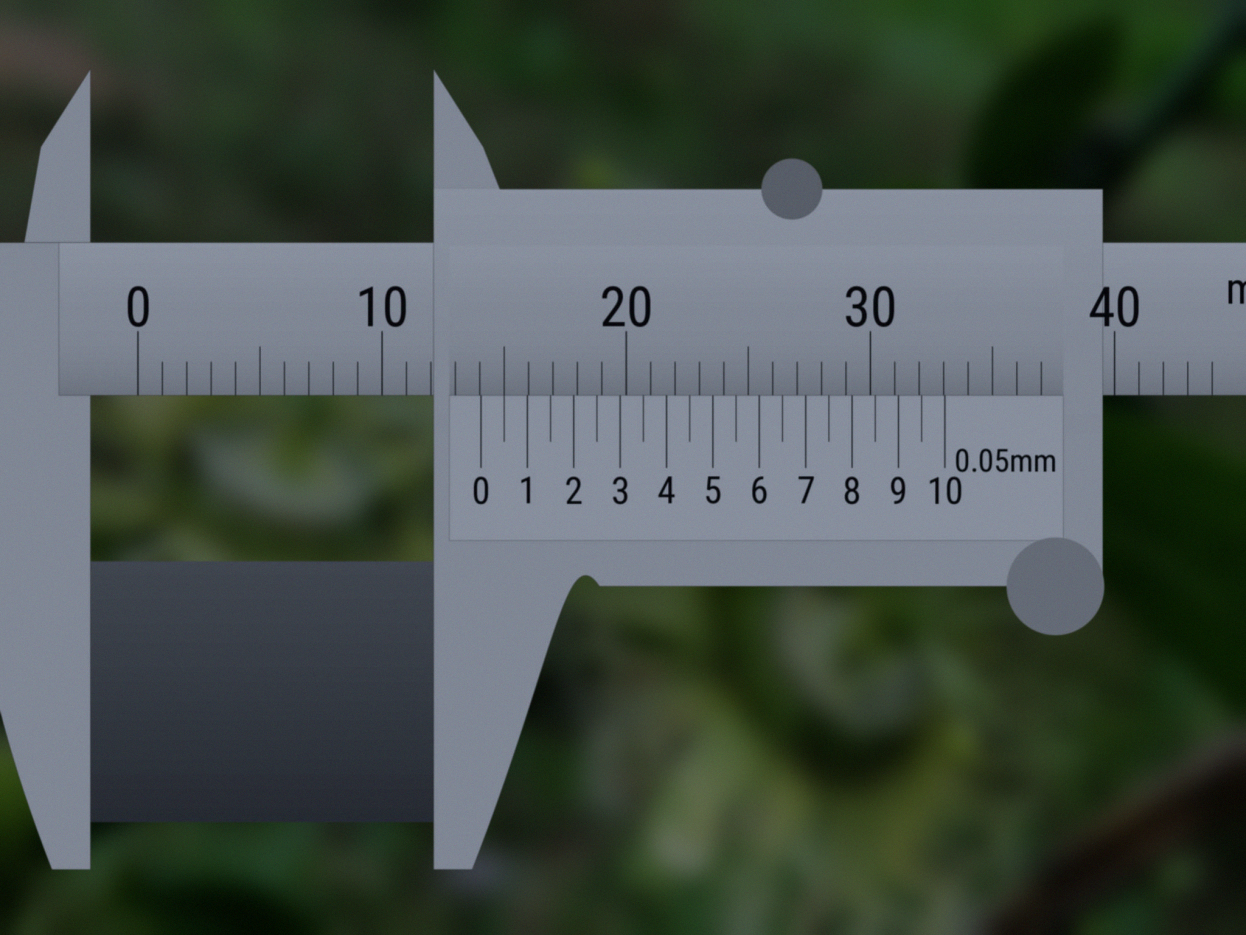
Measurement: 14.05 mm
